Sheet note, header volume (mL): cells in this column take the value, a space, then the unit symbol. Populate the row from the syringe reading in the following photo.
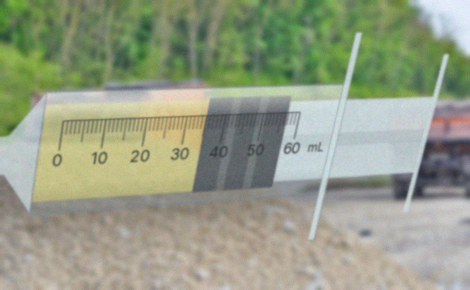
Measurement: 35 mL
